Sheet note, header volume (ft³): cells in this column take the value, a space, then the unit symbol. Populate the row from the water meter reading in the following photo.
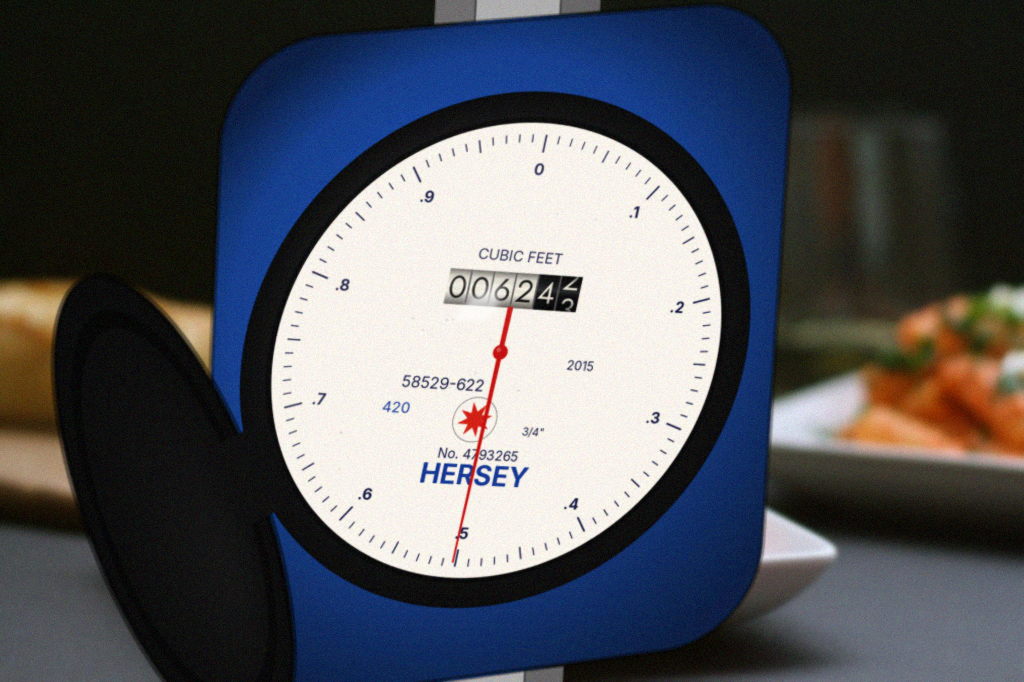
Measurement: 6242.50 ft³
